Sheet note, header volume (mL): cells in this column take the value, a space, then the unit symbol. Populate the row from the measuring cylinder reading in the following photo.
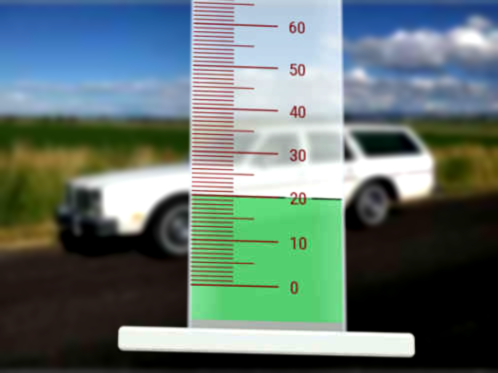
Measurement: 20 mL
